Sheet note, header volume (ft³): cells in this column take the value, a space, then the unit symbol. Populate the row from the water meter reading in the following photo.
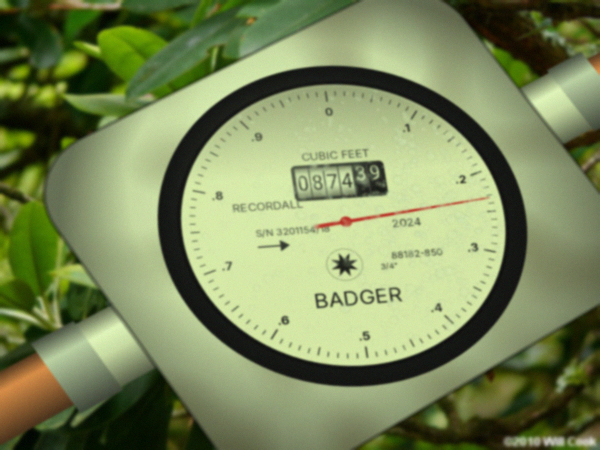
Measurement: 87439.23 ft³
